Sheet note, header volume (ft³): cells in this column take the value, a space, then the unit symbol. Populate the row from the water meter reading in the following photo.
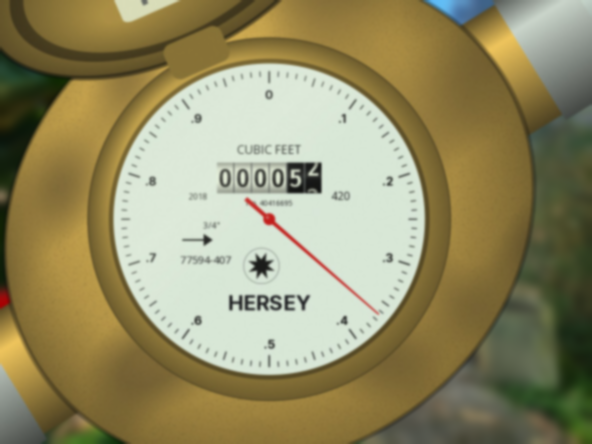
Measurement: 52.36 ft³
